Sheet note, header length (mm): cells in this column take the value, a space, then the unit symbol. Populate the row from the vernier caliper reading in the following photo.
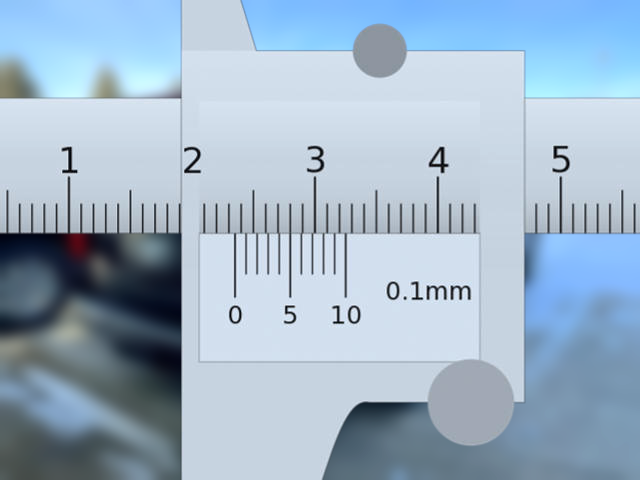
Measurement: 23.5 mm
